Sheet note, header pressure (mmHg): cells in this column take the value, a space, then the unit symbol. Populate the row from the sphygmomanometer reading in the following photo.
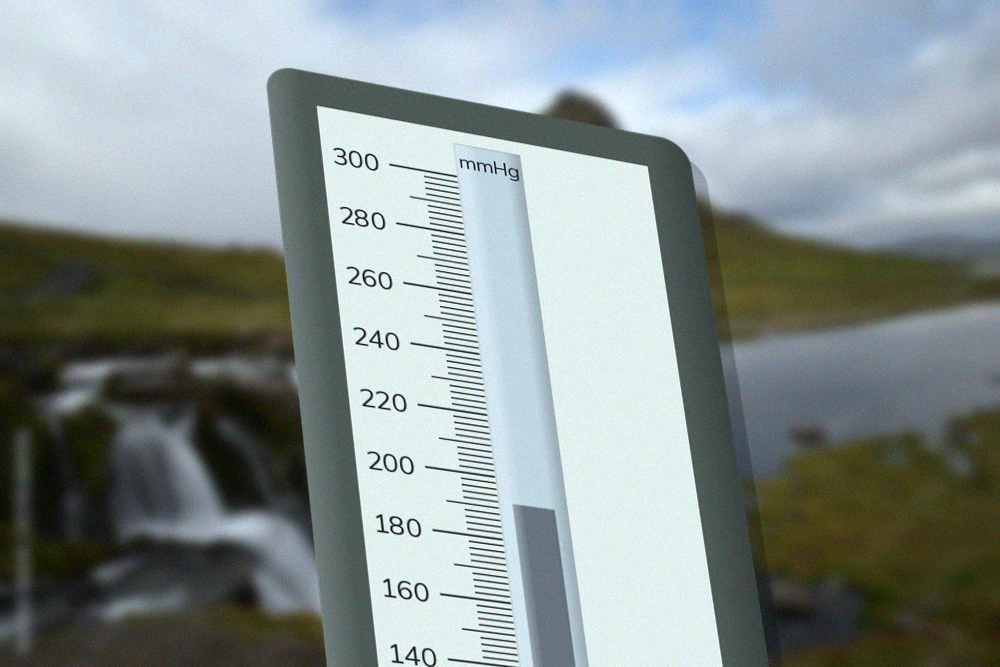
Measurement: 192 mmHg
